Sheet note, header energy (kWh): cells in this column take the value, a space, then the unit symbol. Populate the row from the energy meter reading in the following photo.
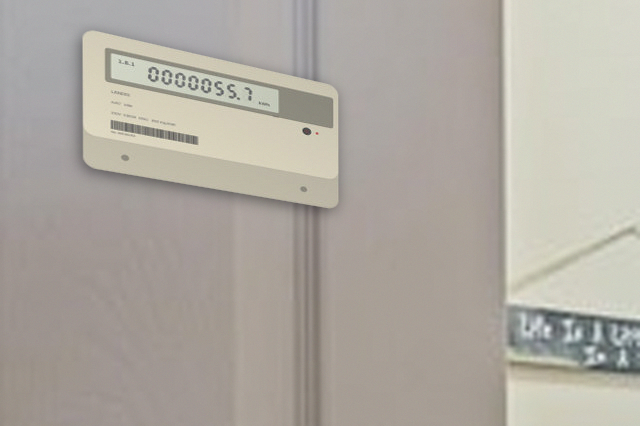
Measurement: 55.7 kWh
